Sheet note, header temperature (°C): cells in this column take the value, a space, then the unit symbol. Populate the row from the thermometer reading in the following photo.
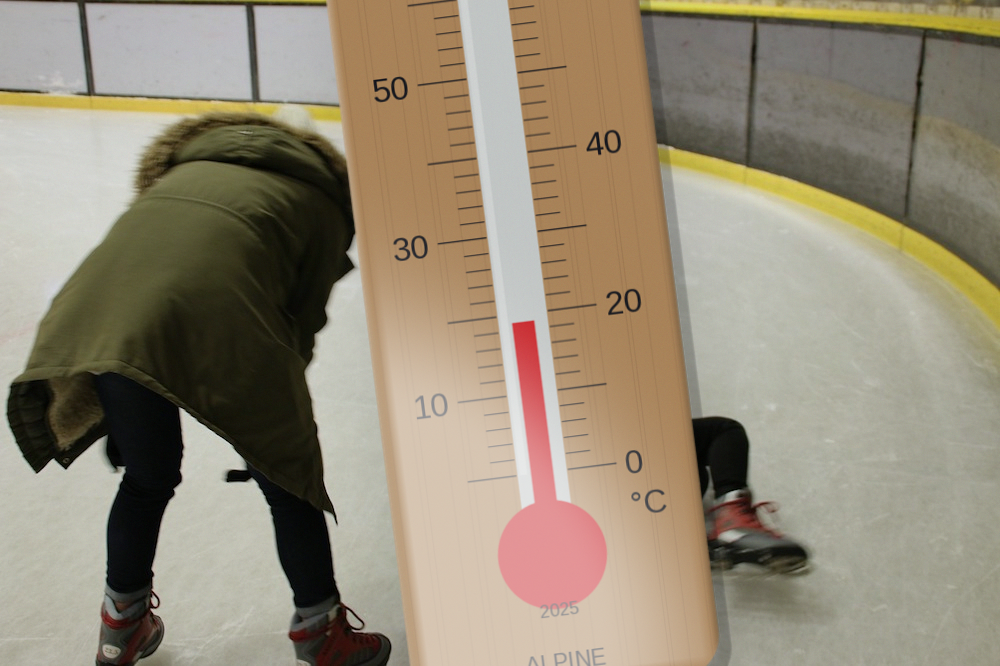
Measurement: 19 °C
